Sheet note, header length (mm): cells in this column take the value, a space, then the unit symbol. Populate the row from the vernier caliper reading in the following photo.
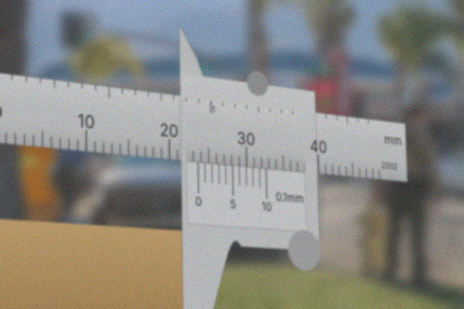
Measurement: 23.6 mm
